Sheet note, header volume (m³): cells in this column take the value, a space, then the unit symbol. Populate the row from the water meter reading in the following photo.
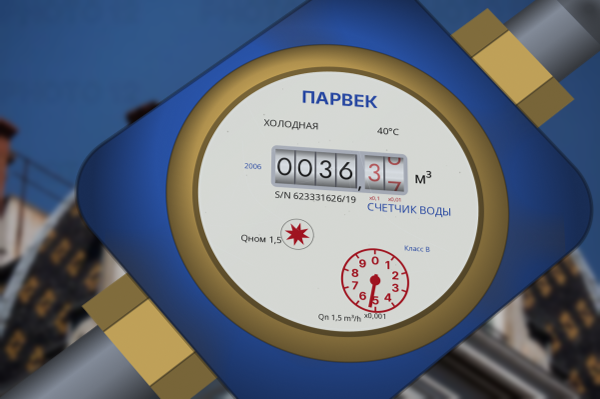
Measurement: 36.365 m³
